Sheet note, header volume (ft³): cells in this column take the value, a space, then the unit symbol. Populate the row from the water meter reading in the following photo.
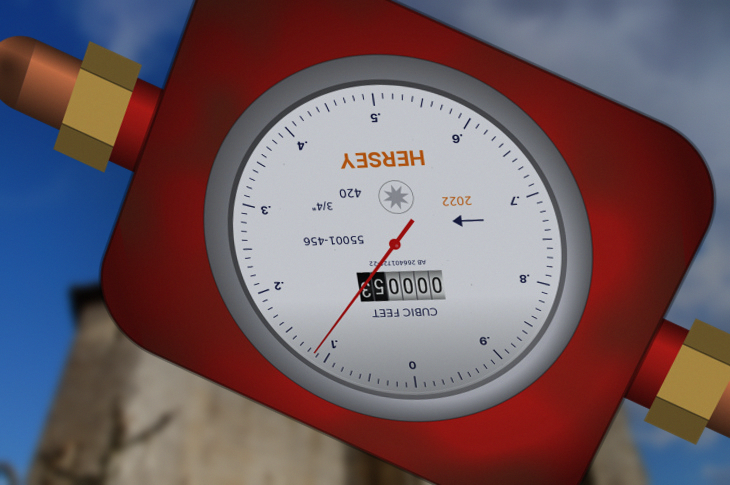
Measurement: 53.11 ft³
